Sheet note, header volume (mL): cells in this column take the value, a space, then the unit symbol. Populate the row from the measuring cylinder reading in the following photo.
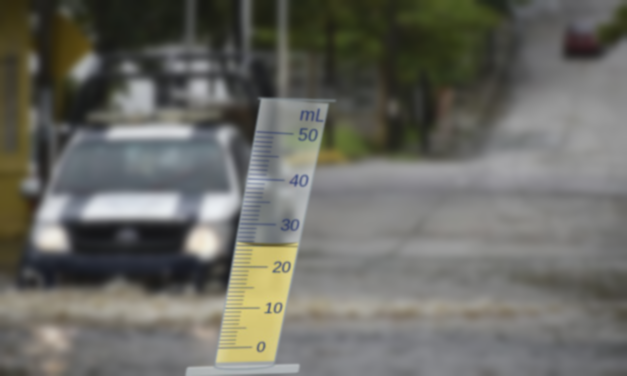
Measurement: 25 mL
